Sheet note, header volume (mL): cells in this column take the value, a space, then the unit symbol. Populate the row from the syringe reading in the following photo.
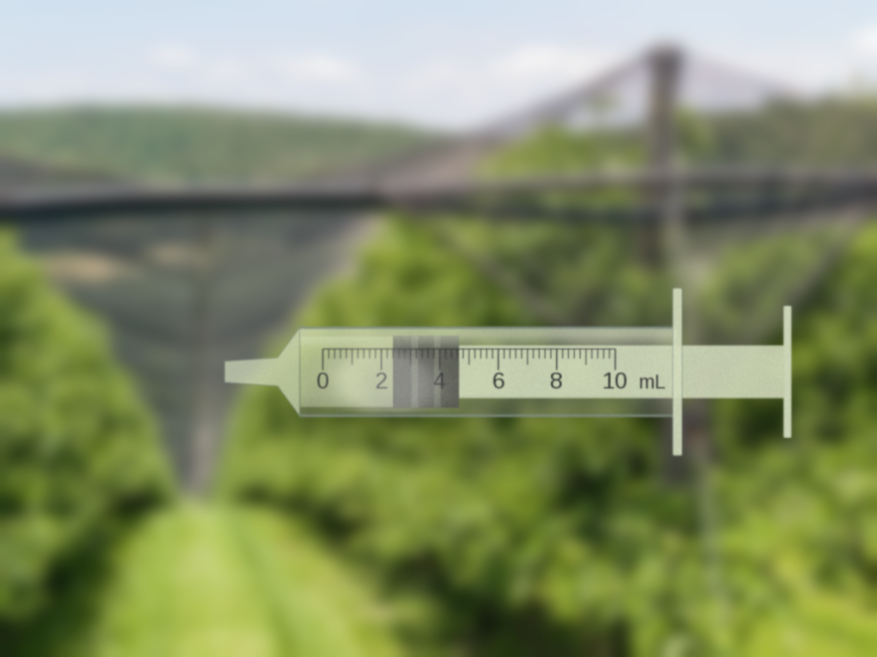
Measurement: 2.4 mL
